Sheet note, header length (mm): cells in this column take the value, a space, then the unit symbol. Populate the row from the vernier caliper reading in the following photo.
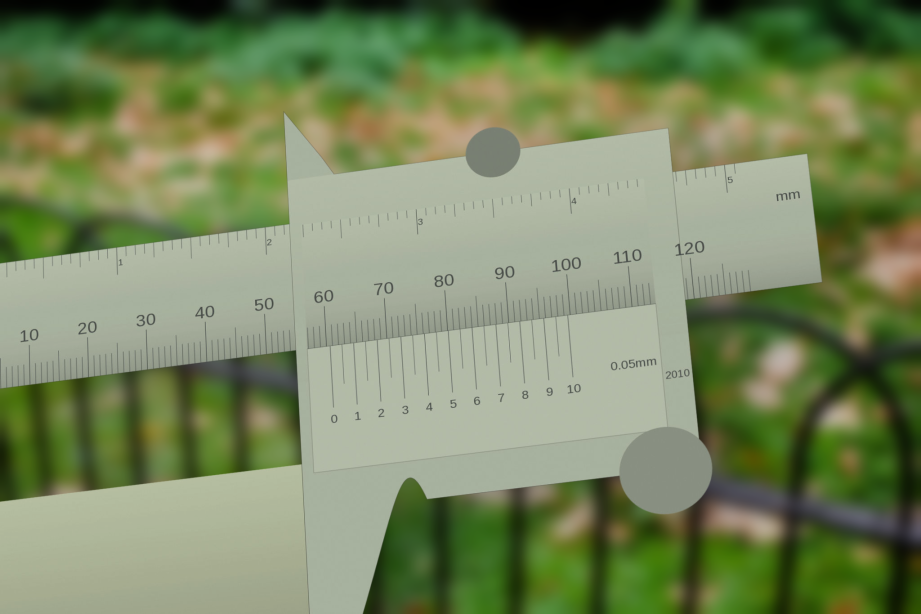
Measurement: 60.6 mm
